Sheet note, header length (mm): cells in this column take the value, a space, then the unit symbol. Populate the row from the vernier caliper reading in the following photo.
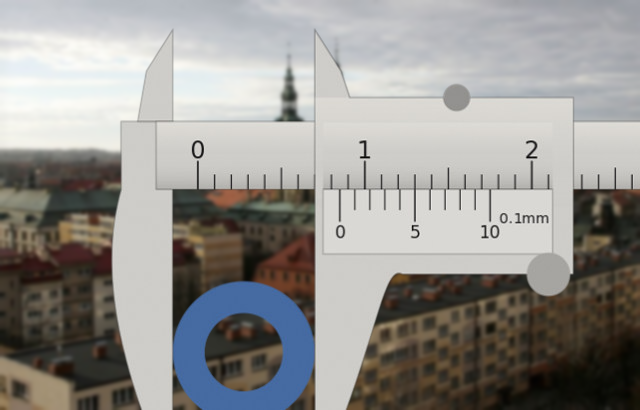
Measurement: 8.5 mm
